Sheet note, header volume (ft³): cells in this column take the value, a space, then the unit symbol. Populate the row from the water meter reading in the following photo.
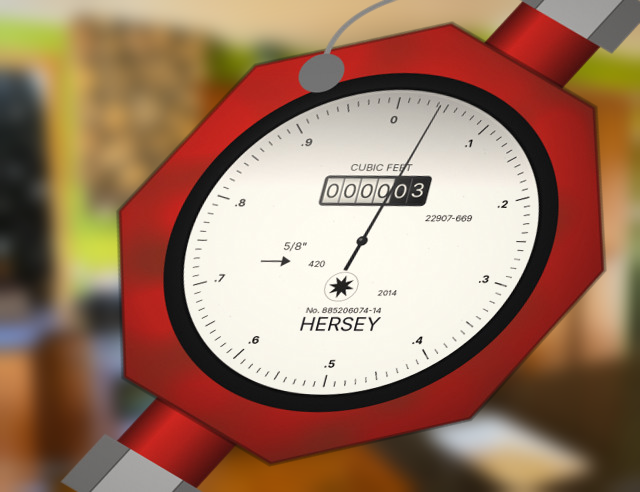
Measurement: 3.04 ft³
